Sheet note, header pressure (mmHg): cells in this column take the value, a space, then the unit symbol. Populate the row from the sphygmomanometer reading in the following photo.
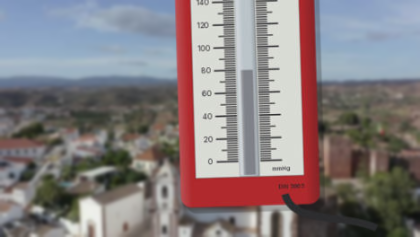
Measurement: 80 mmHg
